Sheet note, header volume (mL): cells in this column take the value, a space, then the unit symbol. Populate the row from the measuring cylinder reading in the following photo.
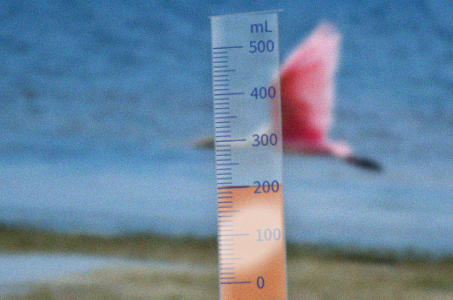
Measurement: 200 mL
